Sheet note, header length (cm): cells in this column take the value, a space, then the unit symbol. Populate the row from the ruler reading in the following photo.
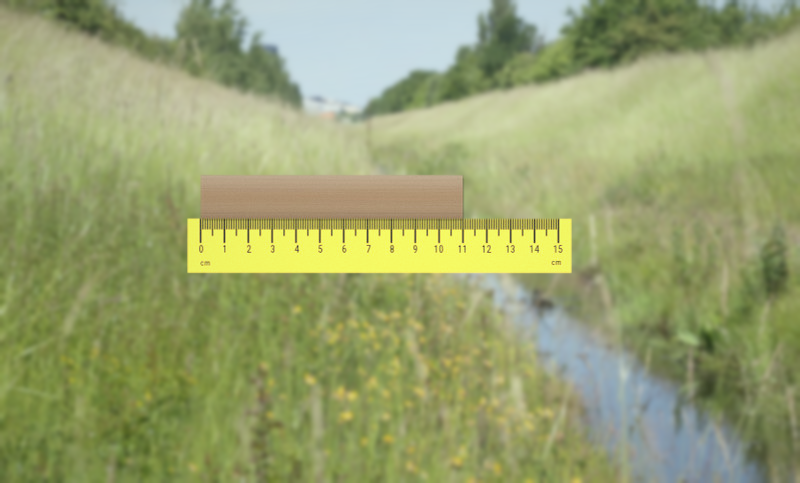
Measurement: 11 cm
